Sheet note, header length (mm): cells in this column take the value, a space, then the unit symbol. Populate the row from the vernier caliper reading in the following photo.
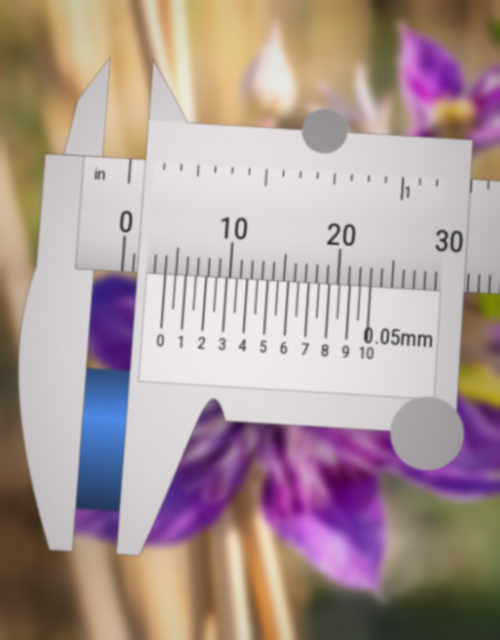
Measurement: 4.0 mm
